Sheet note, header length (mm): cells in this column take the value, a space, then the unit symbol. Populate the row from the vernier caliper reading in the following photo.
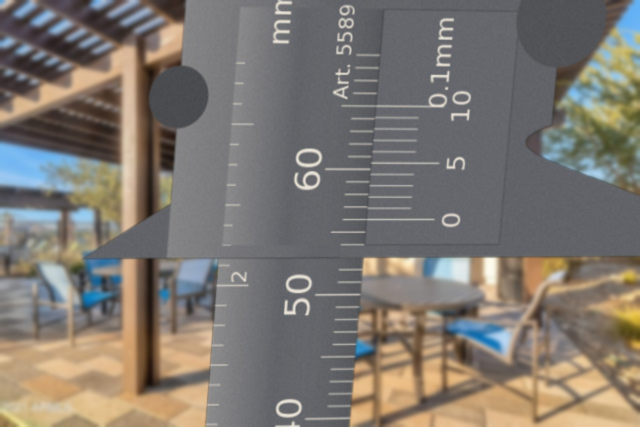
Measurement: 56.0 mm
